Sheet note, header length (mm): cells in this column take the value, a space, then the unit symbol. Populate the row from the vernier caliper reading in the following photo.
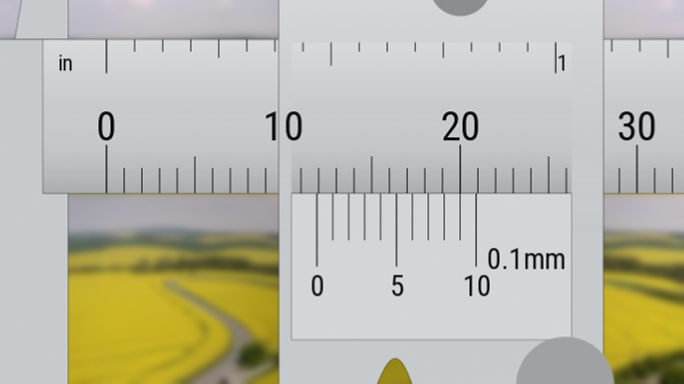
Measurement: 11.9 mm
